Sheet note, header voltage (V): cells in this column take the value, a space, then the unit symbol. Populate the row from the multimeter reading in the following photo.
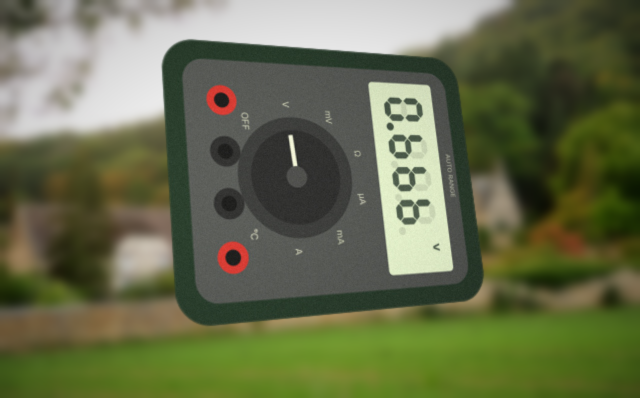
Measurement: 0.666 V
